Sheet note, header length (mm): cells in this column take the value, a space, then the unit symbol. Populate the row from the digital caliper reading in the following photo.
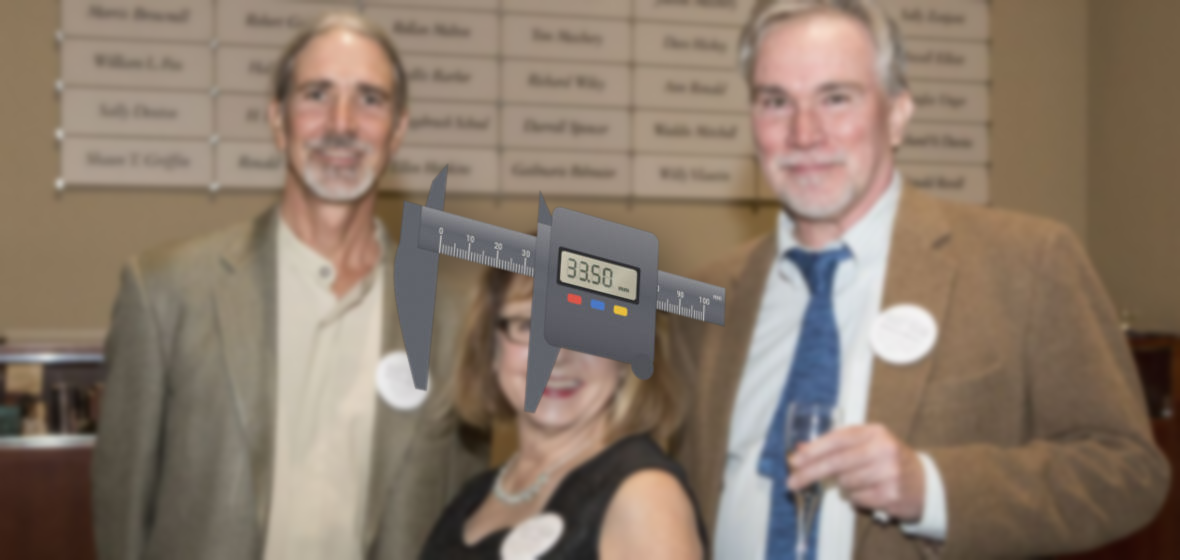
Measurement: 33.50 mm
